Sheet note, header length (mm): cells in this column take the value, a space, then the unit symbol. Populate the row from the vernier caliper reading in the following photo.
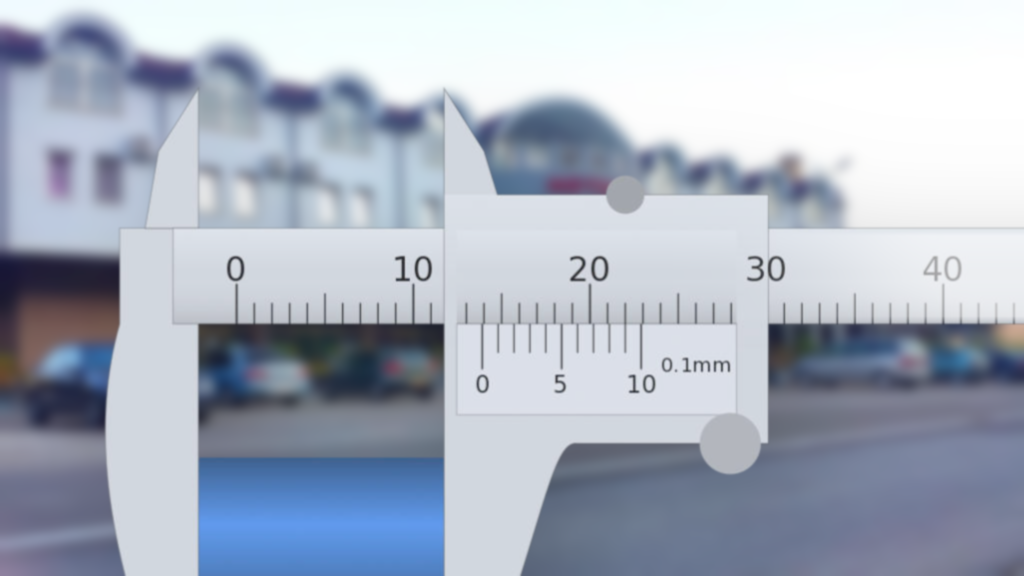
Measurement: 13.9 mm
